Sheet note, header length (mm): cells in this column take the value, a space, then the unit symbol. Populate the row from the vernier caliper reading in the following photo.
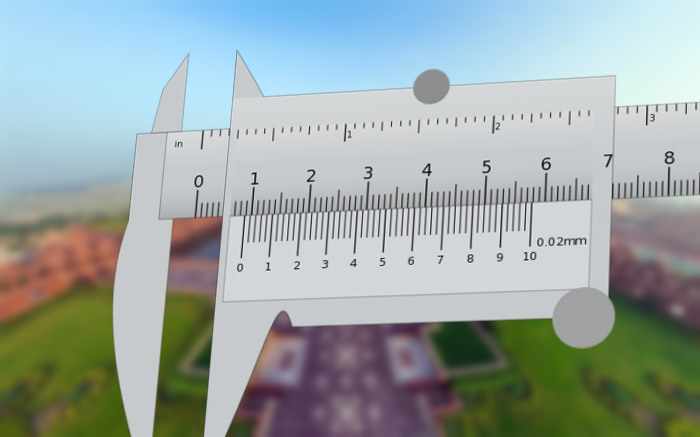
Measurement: 8.8 mm
